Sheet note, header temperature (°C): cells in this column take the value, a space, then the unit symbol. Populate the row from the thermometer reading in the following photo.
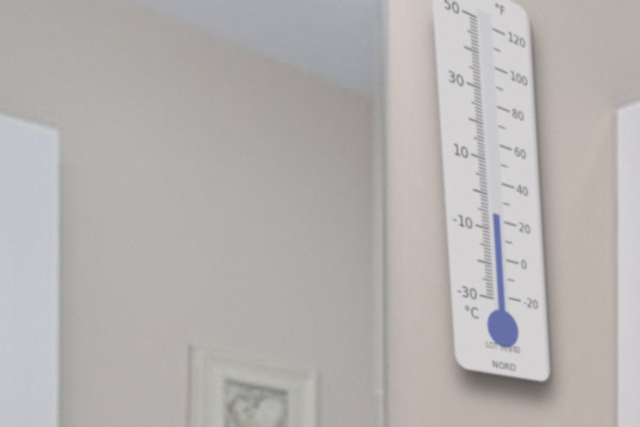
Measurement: -5 °C
